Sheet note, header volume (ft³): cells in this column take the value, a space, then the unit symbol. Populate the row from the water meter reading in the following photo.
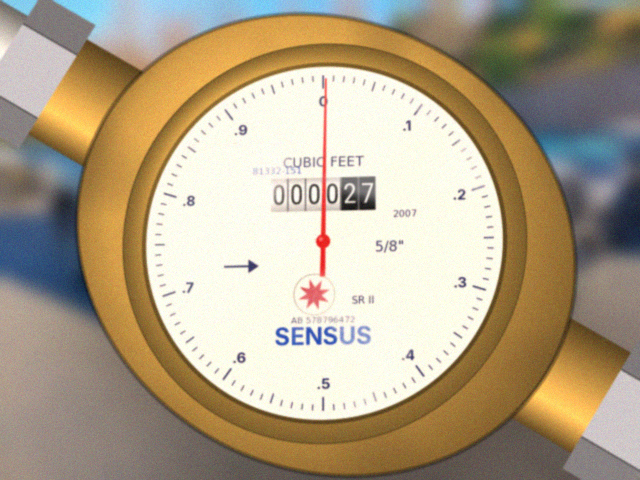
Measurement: 27.00 ft³
